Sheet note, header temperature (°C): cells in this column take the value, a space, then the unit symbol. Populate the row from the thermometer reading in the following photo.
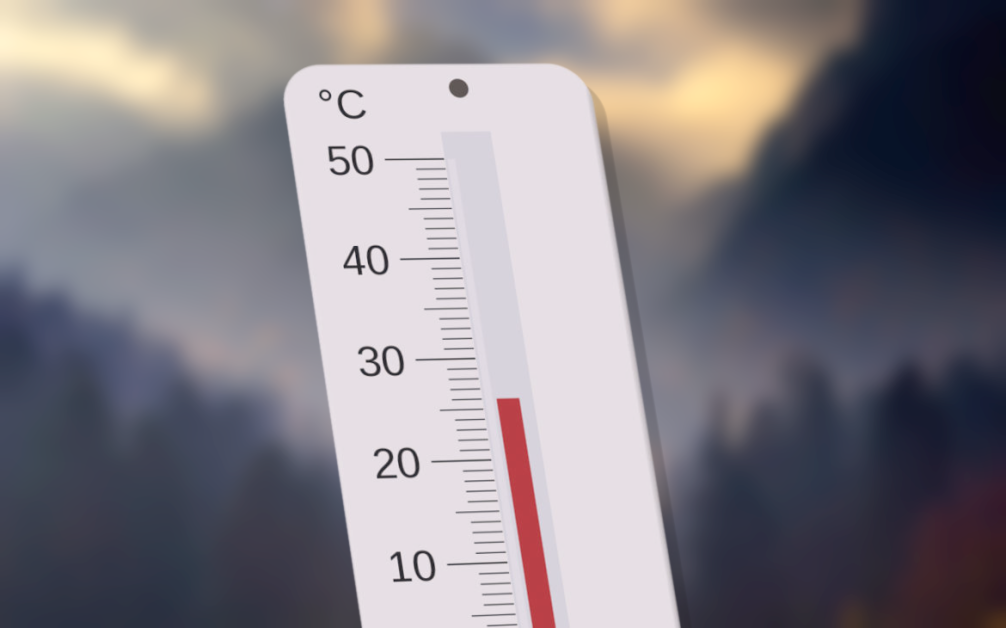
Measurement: 26 °C
